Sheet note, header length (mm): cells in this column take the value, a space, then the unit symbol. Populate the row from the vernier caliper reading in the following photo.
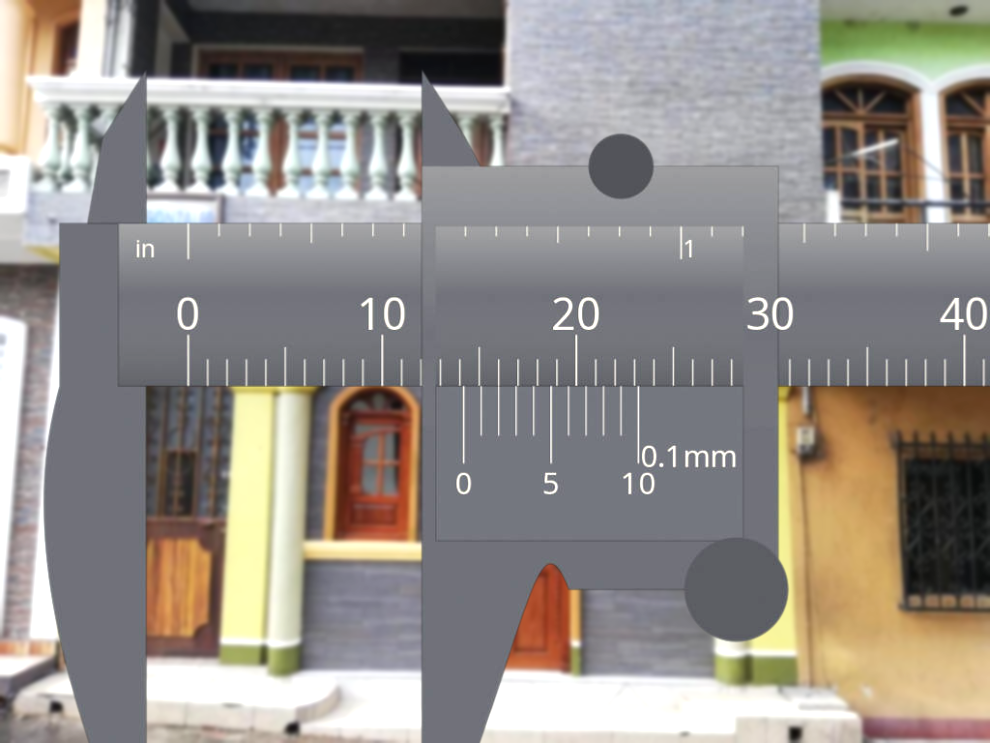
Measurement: 14.2 mm
